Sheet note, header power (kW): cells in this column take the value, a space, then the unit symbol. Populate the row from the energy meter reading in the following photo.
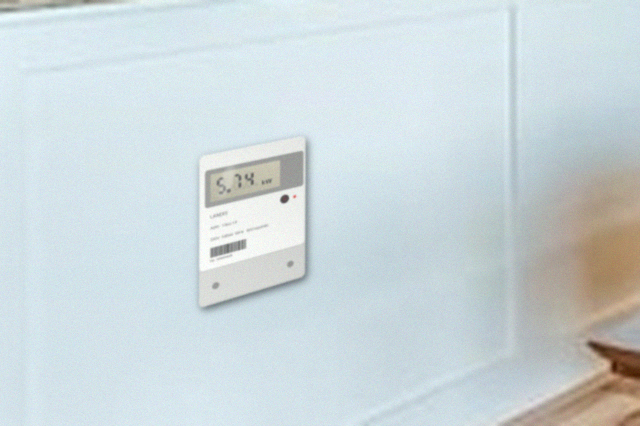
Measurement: 5.74 kW
